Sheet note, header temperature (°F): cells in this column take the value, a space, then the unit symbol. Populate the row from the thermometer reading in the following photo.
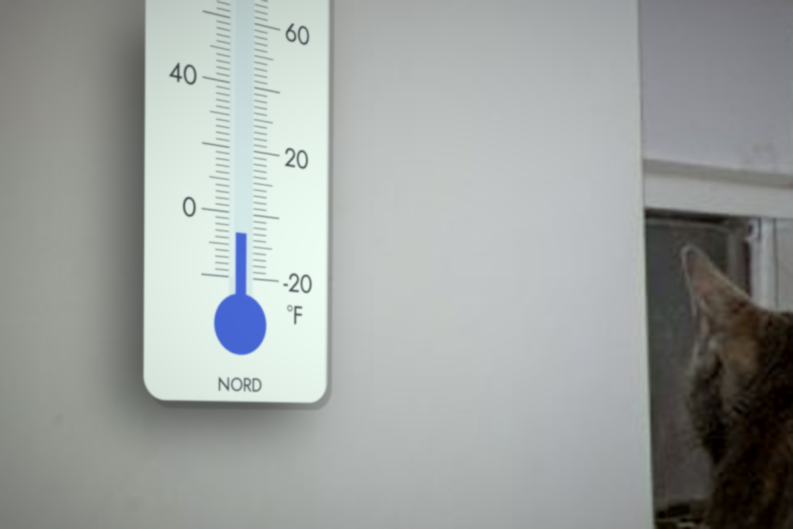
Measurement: -6 °F
